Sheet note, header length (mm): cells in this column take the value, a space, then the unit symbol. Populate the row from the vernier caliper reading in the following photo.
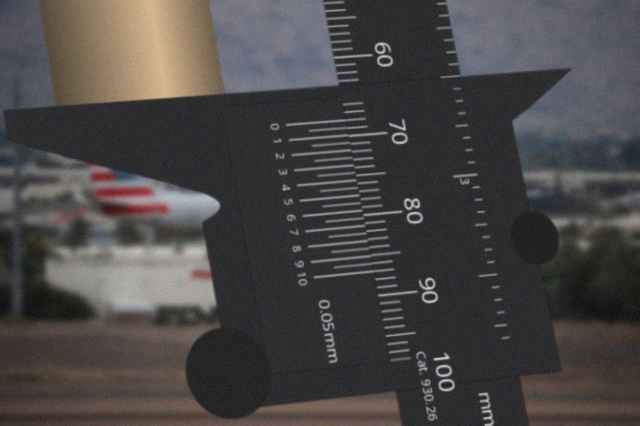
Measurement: 68.0 mm
